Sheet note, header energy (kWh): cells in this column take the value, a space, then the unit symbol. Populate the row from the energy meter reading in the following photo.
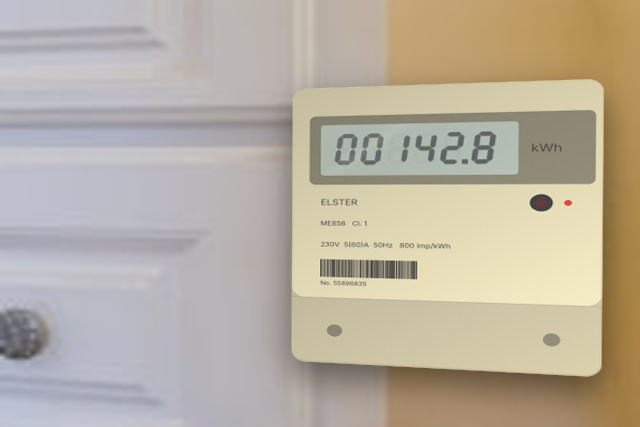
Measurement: 142.8 kWh
